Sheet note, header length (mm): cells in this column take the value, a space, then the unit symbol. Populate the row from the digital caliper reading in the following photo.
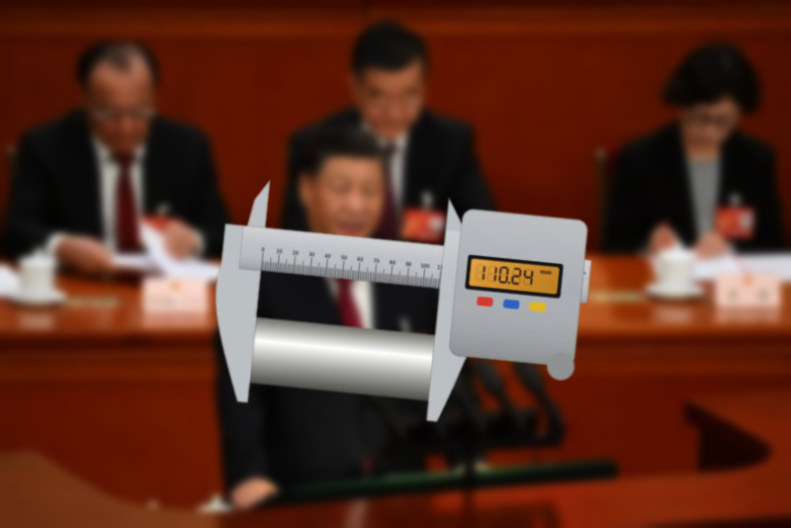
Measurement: 110.24 mm
